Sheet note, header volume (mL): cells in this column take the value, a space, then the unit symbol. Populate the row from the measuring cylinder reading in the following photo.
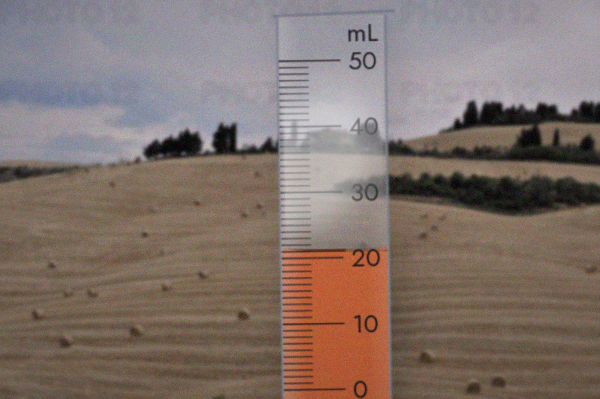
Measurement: 21 mL
